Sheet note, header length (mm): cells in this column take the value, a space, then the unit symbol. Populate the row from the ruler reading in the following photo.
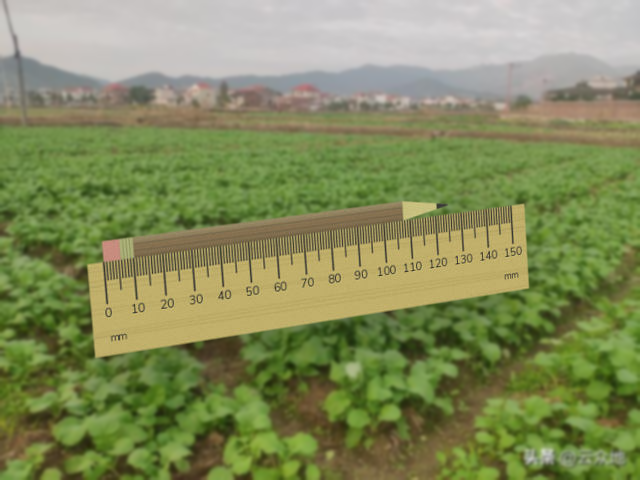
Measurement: 125 mm
